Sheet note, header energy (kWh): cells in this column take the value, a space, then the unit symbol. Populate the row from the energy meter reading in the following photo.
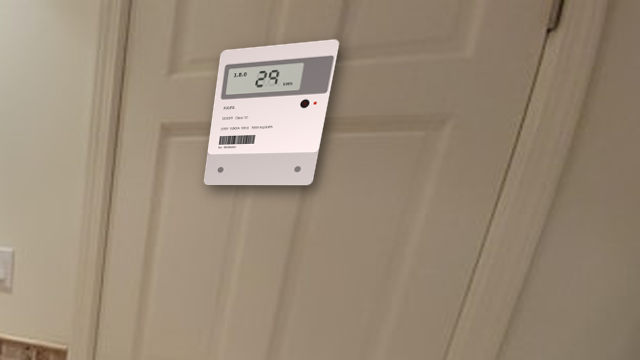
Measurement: 29 kWh
